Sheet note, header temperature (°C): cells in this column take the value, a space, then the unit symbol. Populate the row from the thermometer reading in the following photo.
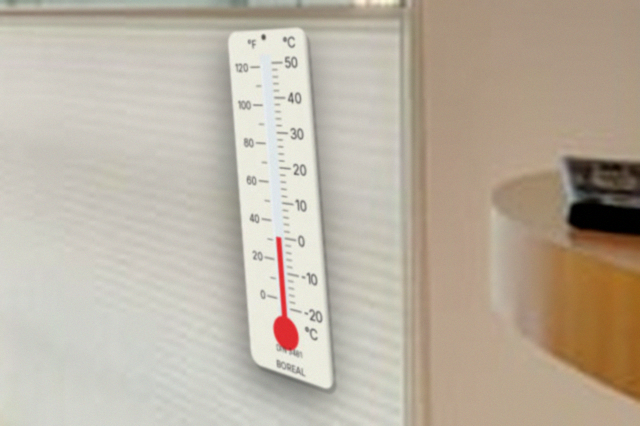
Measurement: 0 °C
